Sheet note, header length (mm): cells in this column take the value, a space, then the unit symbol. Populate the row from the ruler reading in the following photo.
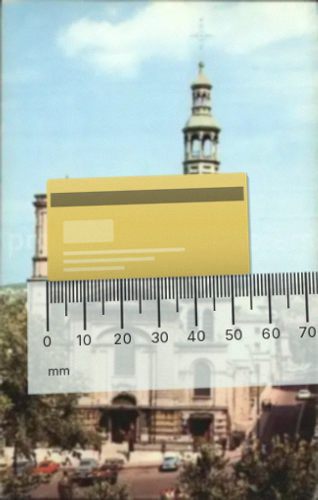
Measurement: 55 mm
